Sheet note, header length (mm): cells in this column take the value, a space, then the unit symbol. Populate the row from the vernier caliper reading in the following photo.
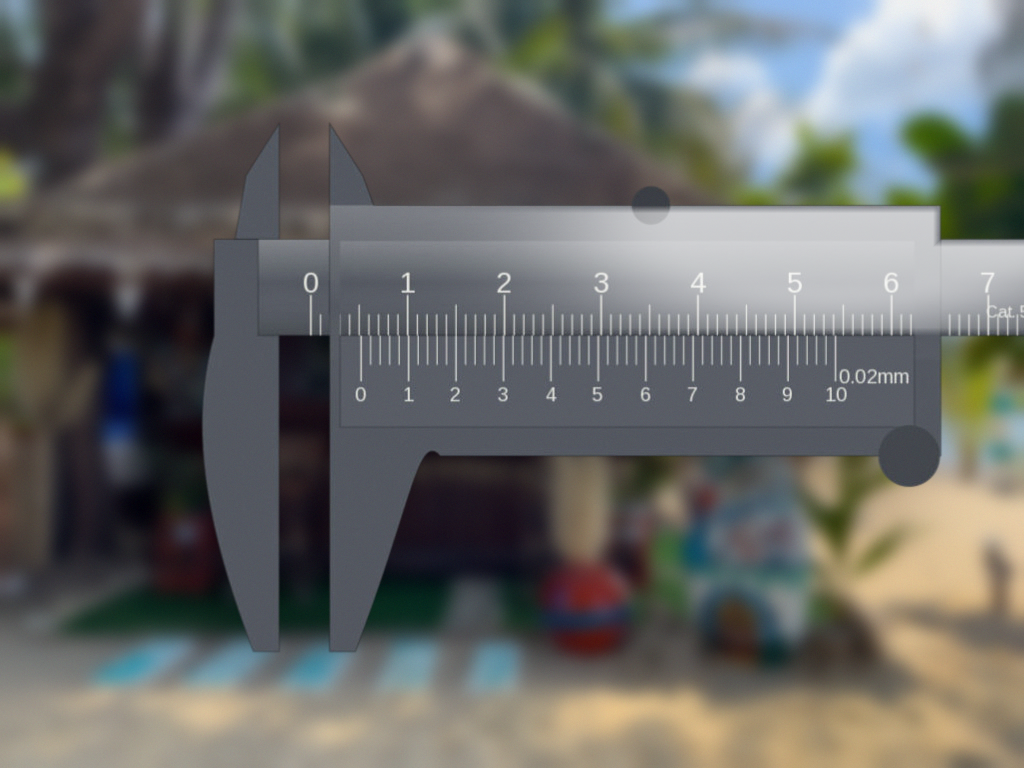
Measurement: 5.2 mm
